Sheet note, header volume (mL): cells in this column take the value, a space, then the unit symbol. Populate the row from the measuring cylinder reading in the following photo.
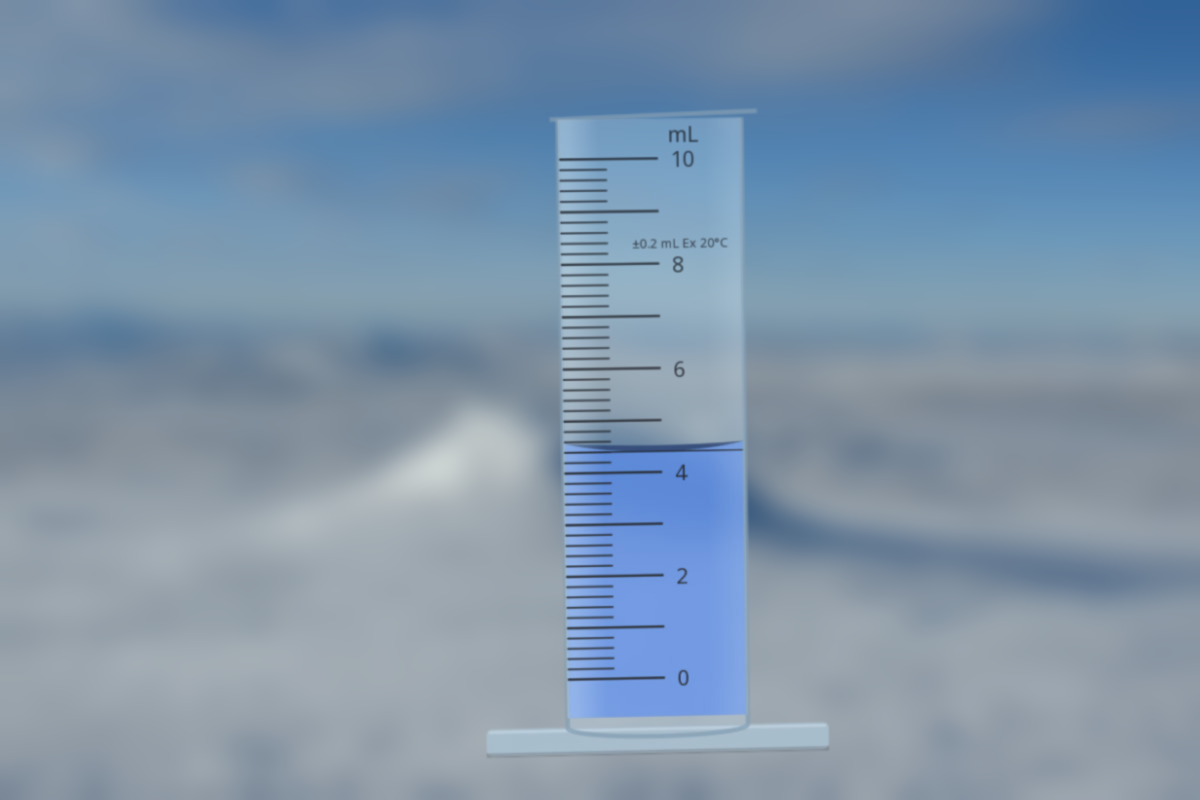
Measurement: 4.4 mL
